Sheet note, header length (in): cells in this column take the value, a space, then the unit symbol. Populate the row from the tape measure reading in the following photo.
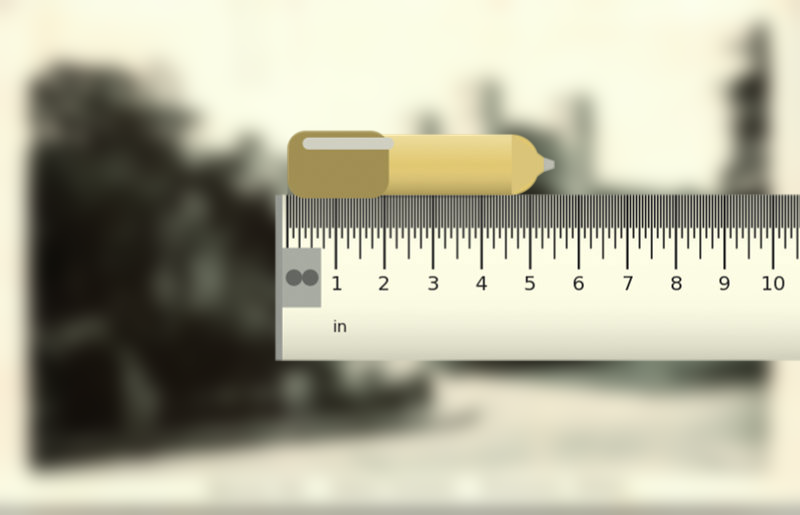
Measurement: 5.5 in
